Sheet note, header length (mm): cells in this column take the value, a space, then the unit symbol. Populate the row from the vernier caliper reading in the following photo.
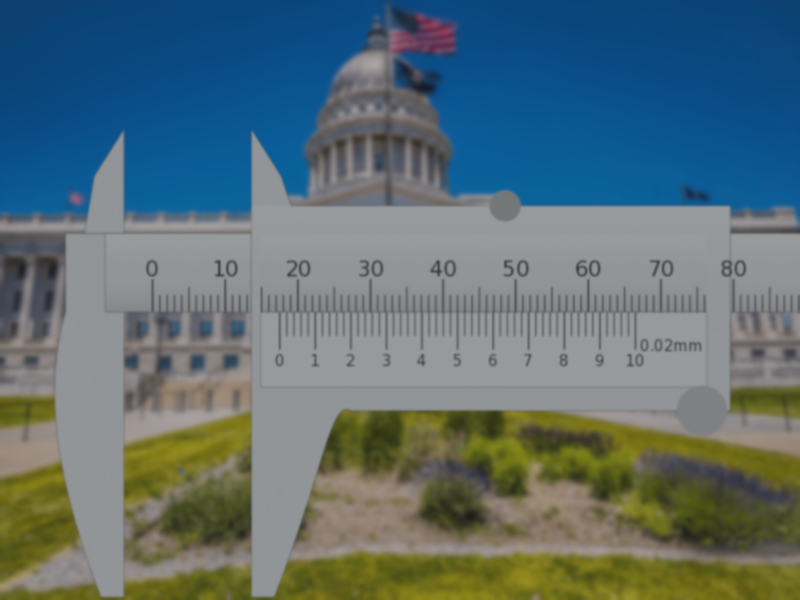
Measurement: 17.5 mm
